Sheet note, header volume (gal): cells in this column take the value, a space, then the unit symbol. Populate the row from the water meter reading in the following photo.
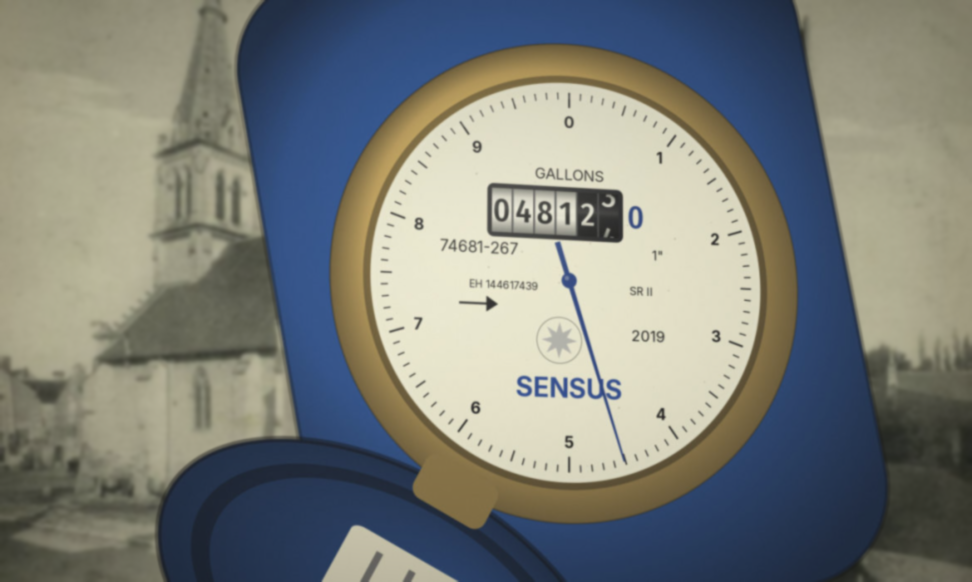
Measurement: 481234.5 gal
